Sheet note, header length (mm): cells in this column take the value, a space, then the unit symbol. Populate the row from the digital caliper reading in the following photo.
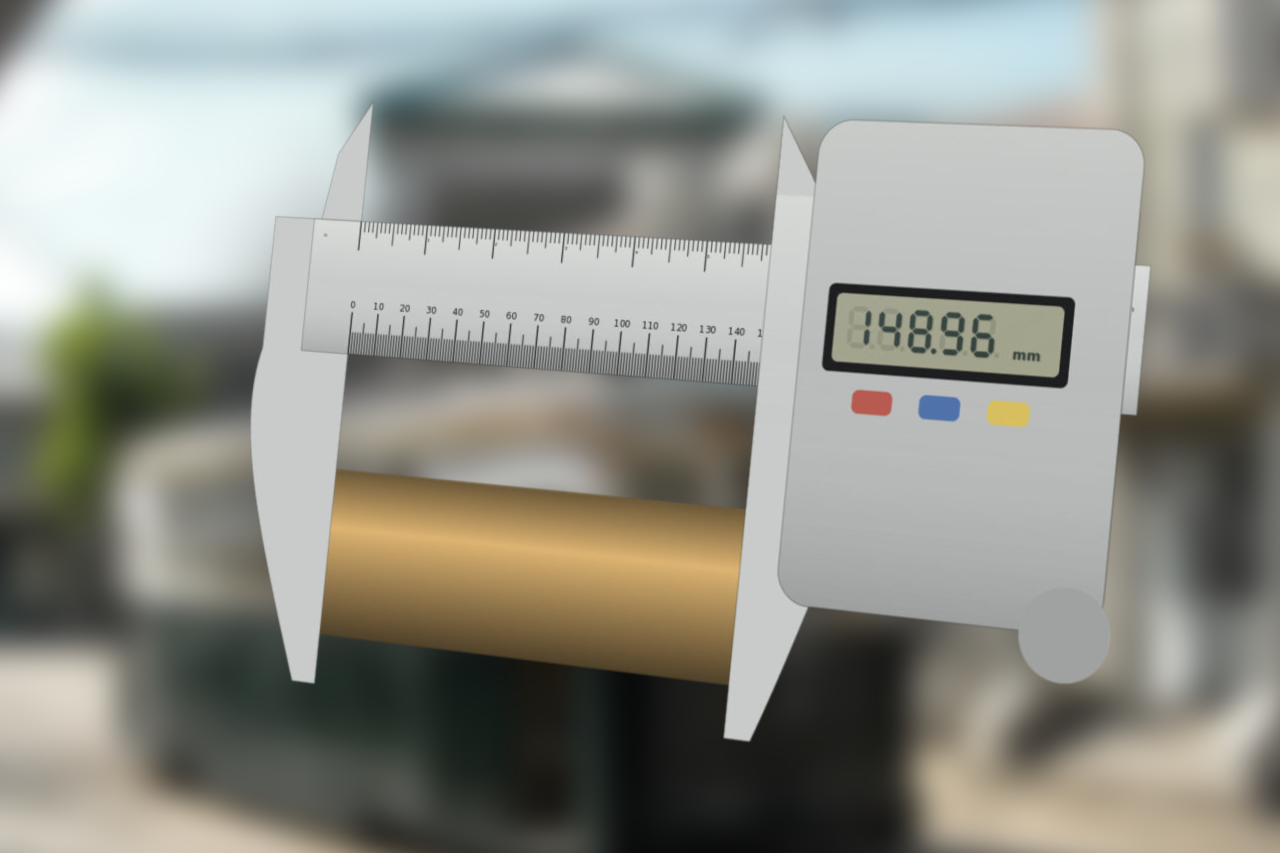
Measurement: 148.96 mm
